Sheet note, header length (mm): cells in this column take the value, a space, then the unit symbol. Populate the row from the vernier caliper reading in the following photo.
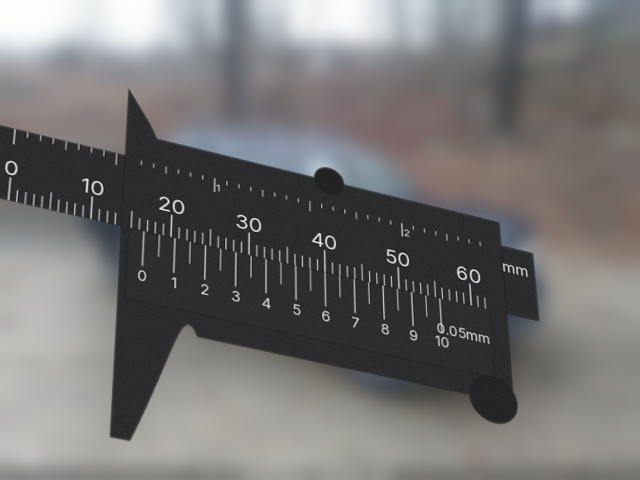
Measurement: 16.6 mm
